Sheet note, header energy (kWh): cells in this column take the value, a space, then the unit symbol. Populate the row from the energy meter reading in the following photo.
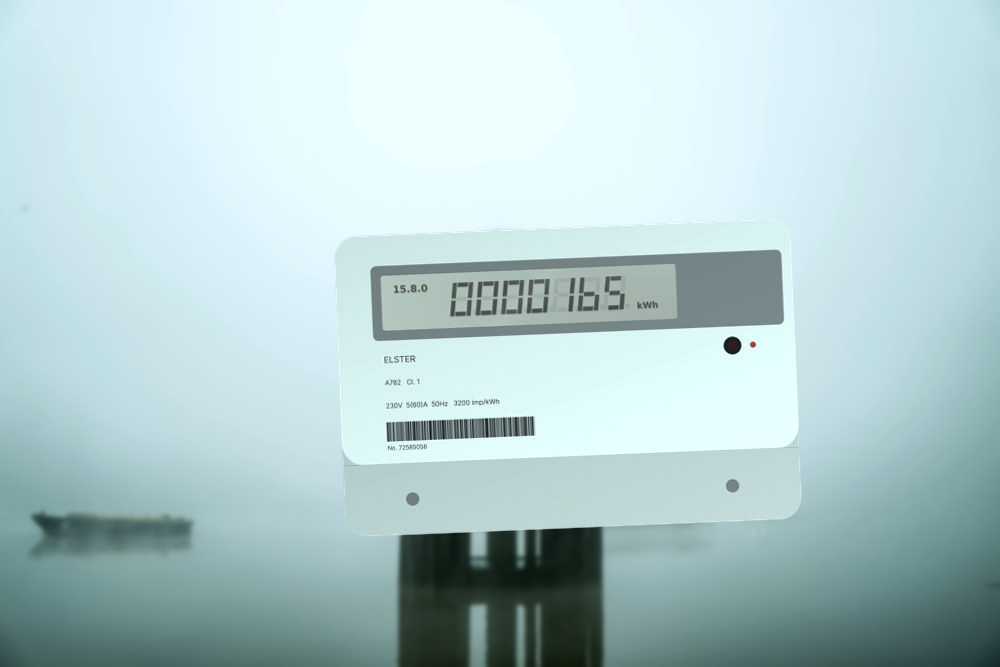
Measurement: 165 kWh
